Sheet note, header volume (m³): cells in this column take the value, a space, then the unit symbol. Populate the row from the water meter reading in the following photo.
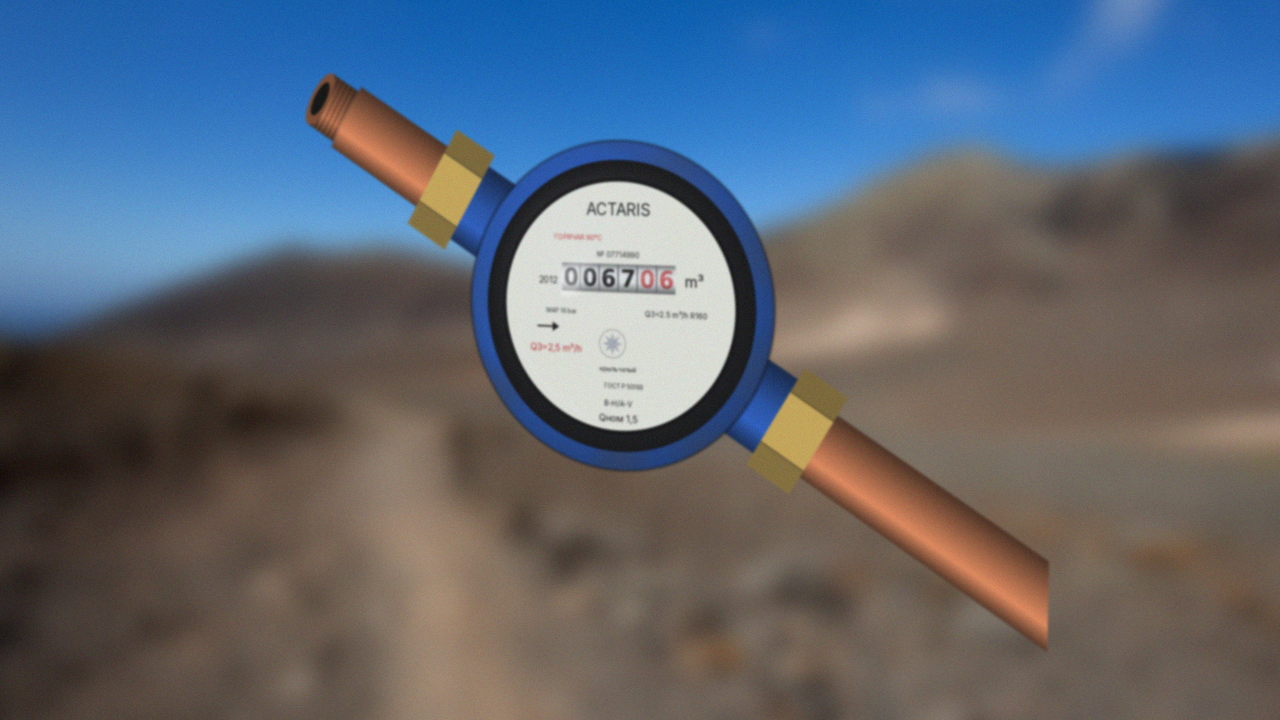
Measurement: 67.06 m³
